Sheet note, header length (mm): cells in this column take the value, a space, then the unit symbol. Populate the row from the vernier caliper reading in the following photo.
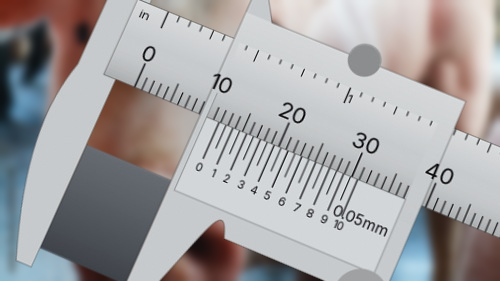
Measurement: 11.8 mm
